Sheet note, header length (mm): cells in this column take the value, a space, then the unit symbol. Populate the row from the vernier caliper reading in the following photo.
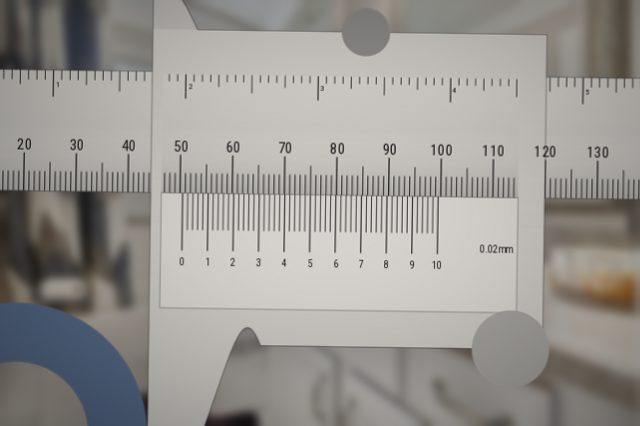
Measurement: 50.5 mm
